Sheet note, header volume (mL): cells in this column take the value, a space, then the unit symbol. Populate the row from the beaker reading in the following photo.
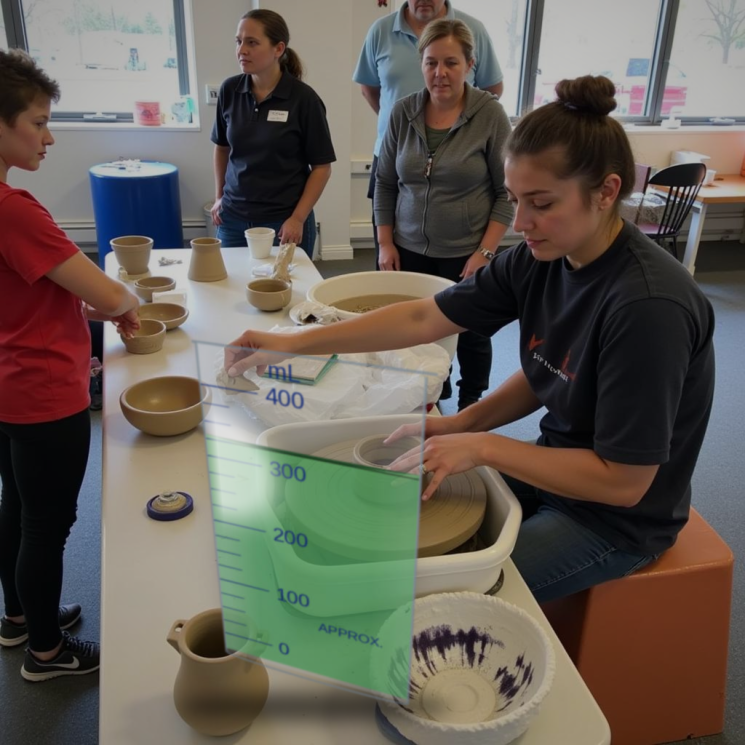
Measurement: 325 mL
